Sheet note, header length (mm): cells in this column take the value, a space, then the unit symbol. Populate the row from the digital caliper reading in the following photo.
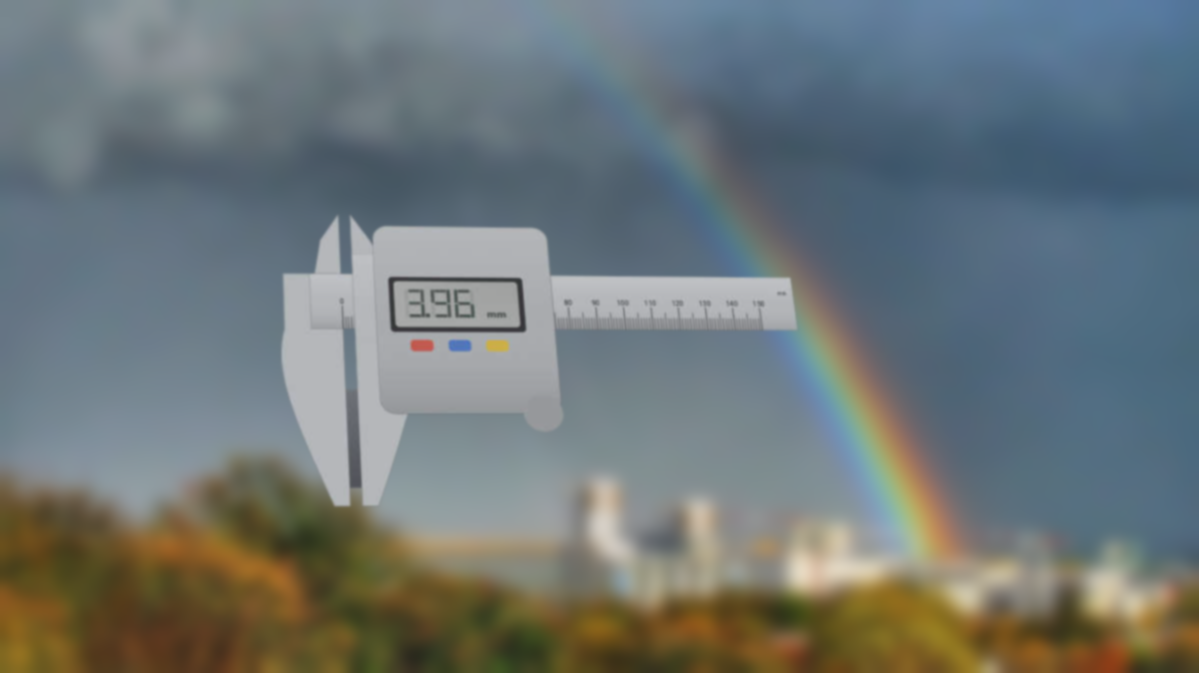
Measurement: 3.96 mm
